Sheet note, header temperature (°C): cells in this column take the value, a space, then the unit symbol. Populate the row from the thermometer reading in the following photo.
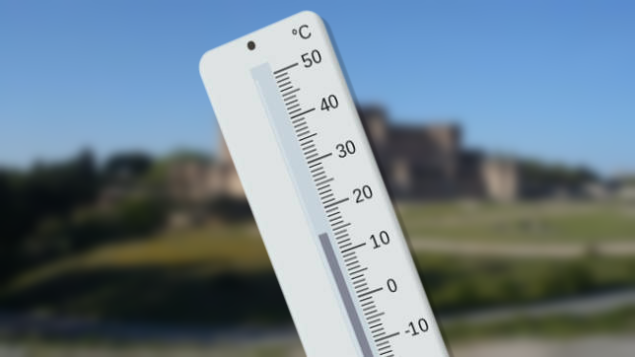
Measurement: 15 °C
